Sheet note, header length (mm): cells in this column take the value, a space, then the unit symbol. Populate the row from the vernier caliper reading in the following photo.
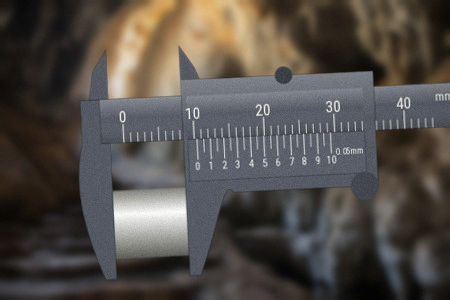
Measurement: 10.4 mm
